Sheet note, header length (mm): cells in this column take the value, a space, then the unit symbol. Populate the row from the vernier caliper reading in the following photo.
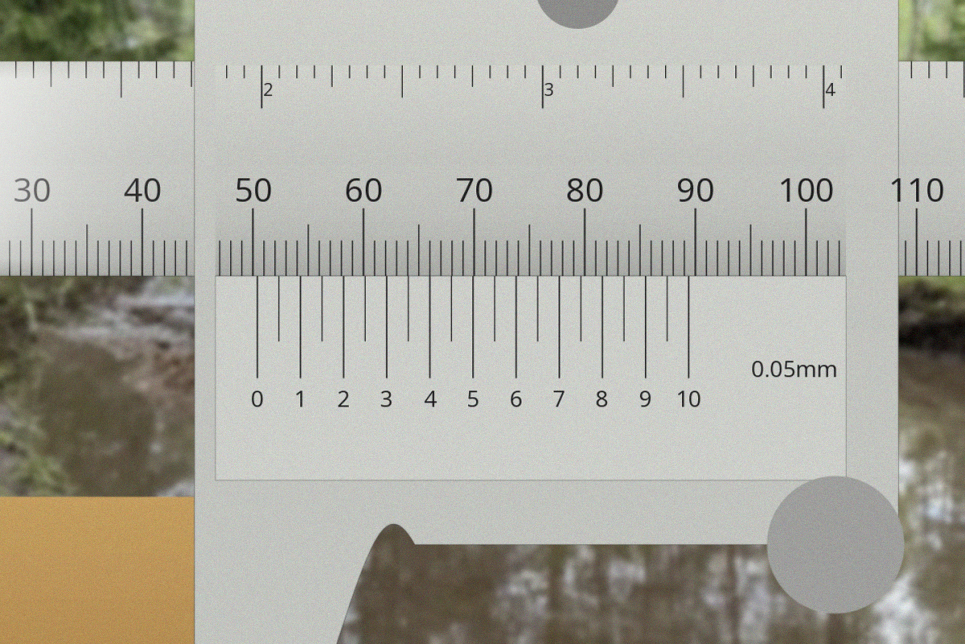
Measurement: 50.4 mm
